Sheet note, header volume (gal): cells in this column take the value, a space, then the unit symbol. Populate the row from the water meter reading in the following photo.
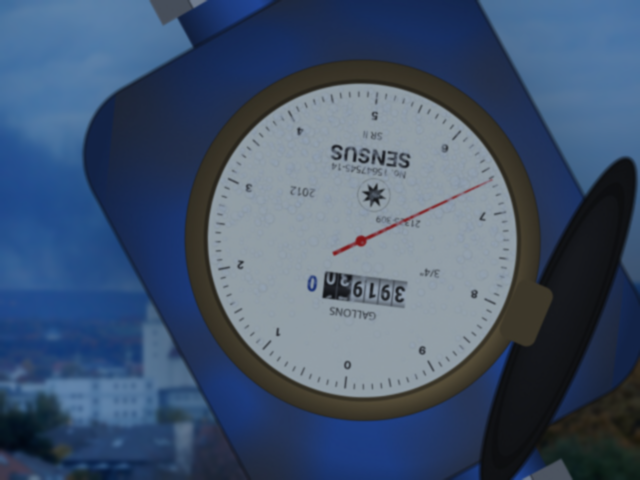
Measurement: 3919296.6 gal
